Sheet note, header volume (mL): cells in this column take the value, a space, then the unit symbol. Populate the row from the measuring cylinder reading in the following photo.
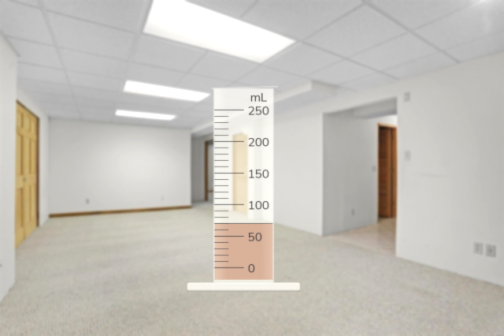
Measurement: 70 mL
